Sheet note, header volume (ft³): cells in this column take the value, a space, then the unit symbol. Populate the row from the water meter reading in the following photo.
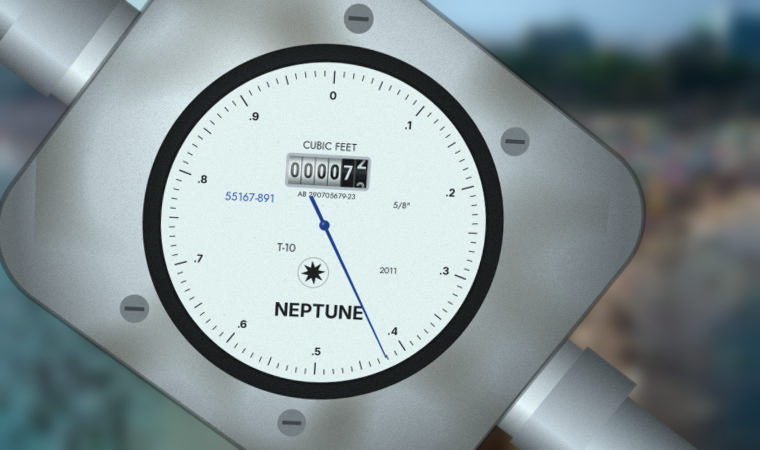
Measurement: 72.42 ft³
